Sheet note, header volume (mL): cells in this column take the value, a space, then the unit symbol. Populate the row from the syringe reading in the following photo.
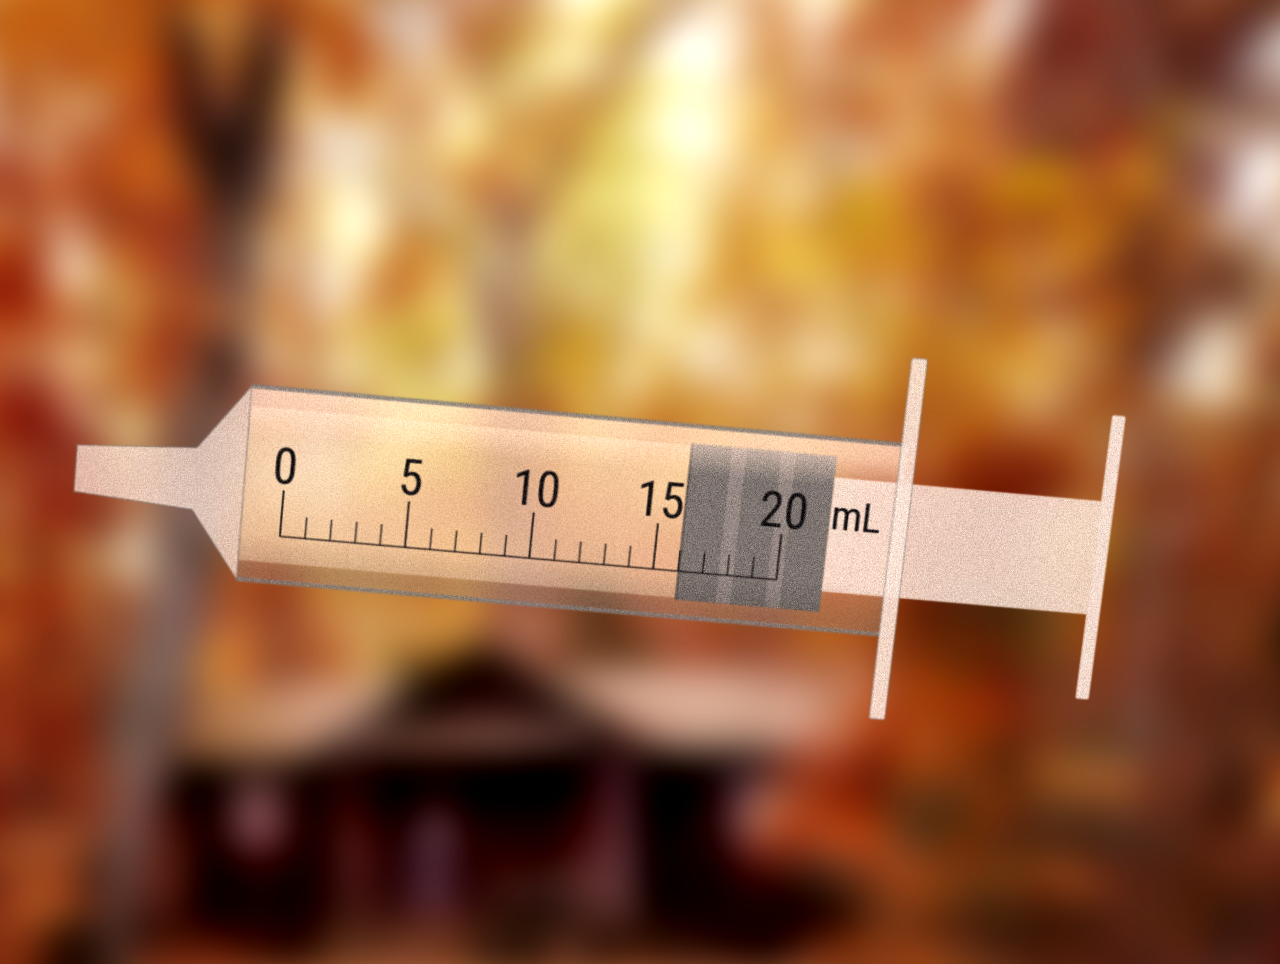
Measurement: 16 mL
